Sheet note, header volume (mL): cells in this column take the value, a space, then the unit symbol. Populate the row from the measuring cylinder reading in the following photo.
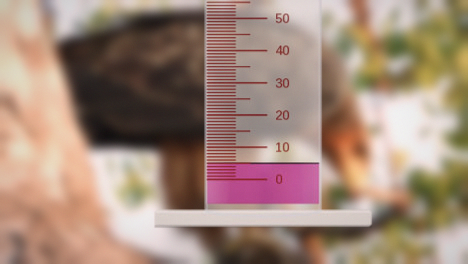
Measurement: 5 mL
